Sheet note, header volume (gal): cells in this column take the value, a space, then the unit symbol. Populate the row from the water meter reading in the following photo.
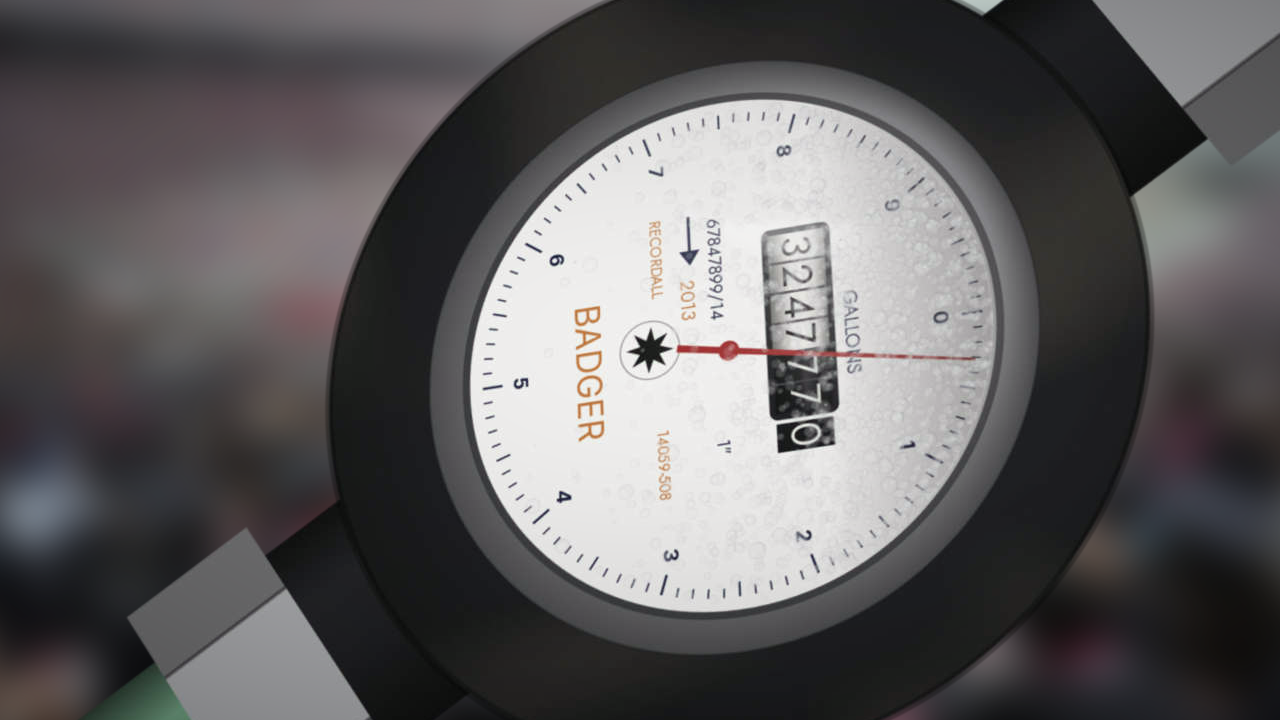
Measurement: 3247770.3 gal
